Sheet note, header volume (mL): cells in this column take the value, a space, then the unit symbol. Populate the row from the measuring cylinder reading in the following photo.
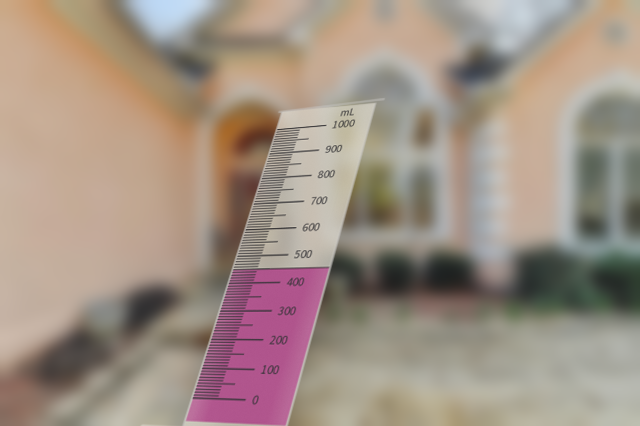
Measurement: 450 mL
